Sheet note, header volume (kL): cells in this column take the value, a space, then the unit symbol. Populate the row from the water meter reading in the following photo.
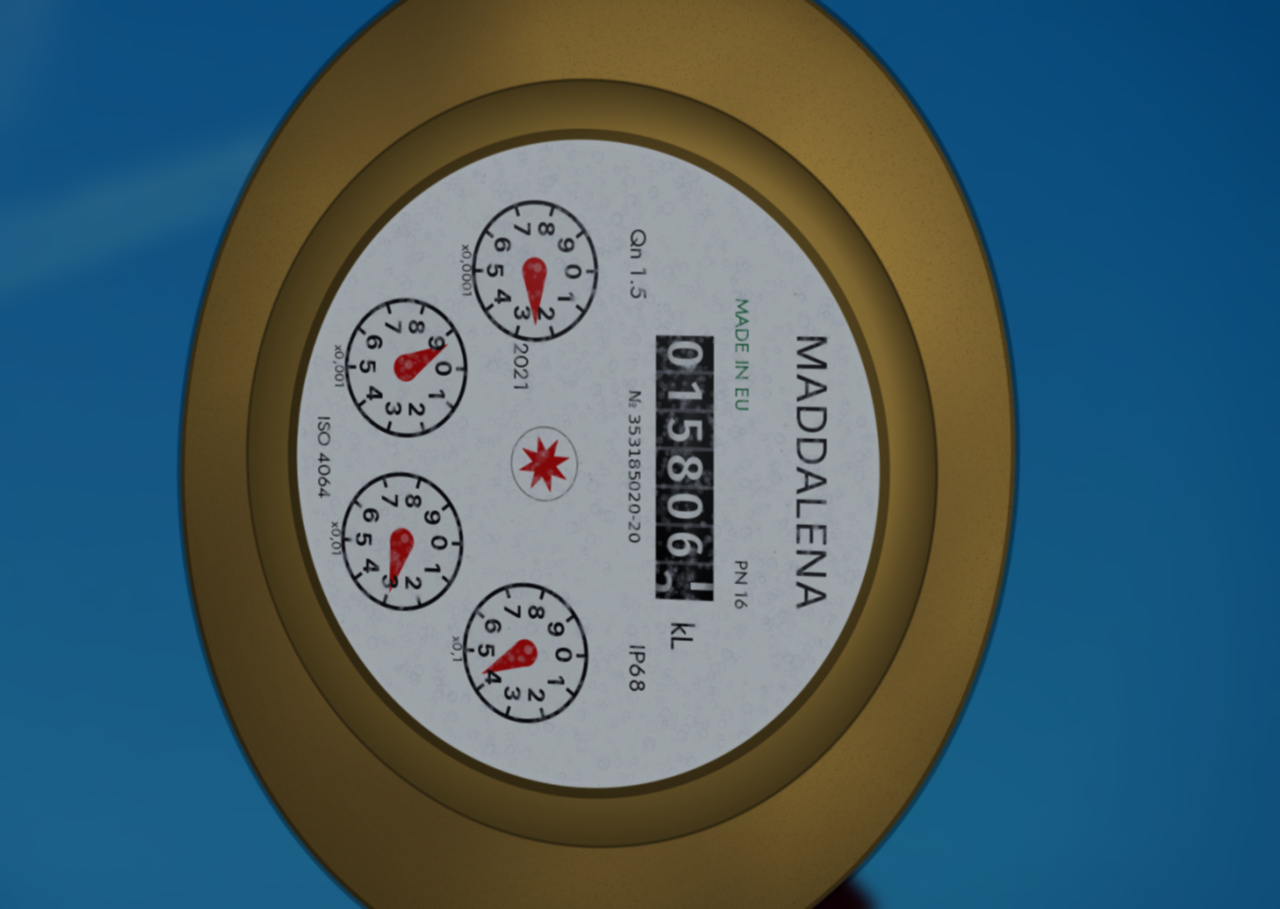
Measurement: 158061.4292 kL
